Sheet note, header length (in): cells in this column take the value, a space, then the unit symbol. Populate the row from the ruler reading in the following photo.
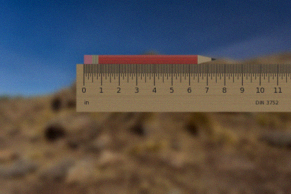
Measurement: 7.5 in
